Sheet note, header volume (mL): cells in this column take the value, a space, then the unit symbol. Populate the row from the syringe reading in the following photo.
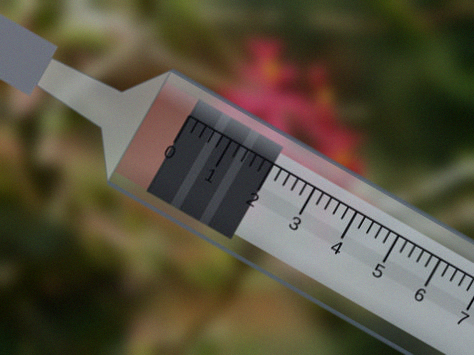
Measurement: 0 mL
